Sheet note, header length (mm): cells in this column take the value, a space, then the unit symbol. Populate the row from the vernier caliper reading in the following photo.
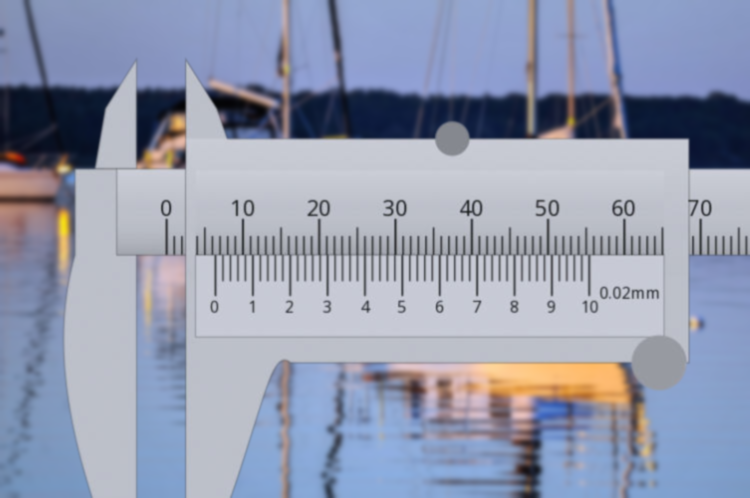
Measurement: 6.4 mm
